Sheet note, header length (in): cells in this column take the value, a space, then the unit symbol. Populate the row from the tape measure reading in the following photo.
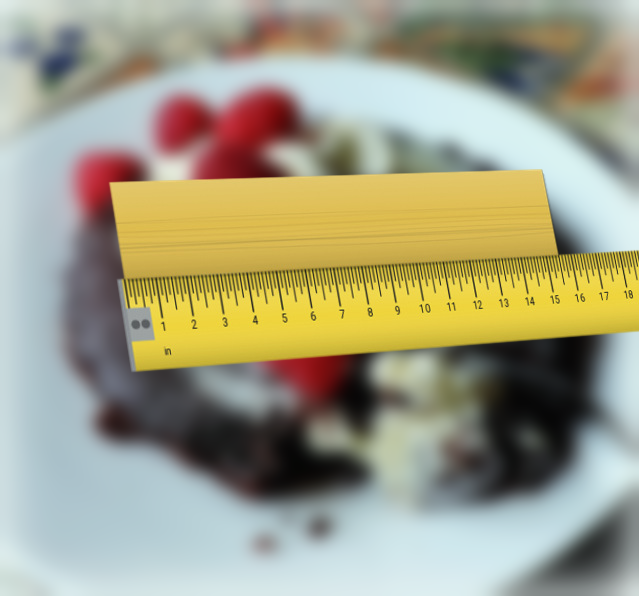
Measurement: 15.5 in
